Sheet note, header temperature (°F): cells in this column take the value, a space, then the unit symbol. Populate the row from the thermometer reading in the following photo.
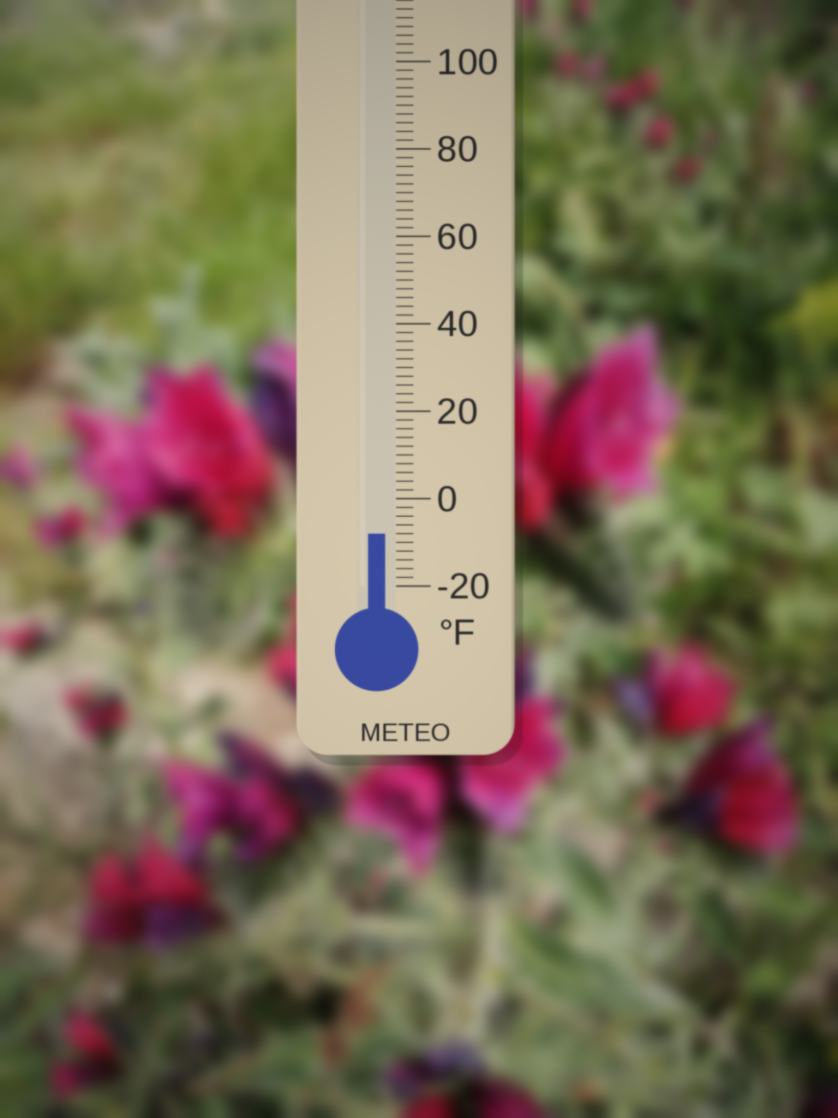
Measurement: -8 °F
